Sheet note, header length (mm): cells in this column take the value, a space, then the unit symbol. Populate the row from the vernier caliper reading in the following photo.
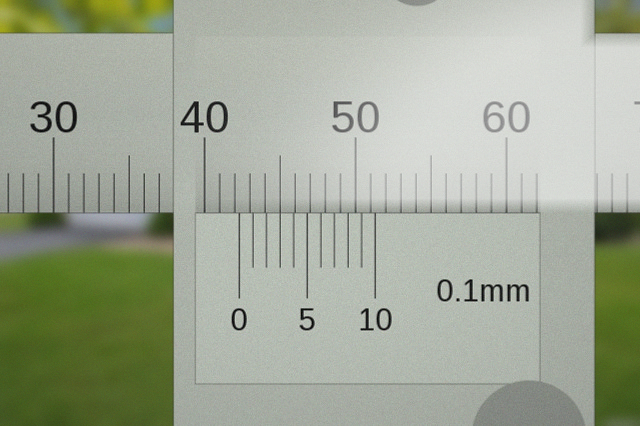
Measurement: 42.3 mm
